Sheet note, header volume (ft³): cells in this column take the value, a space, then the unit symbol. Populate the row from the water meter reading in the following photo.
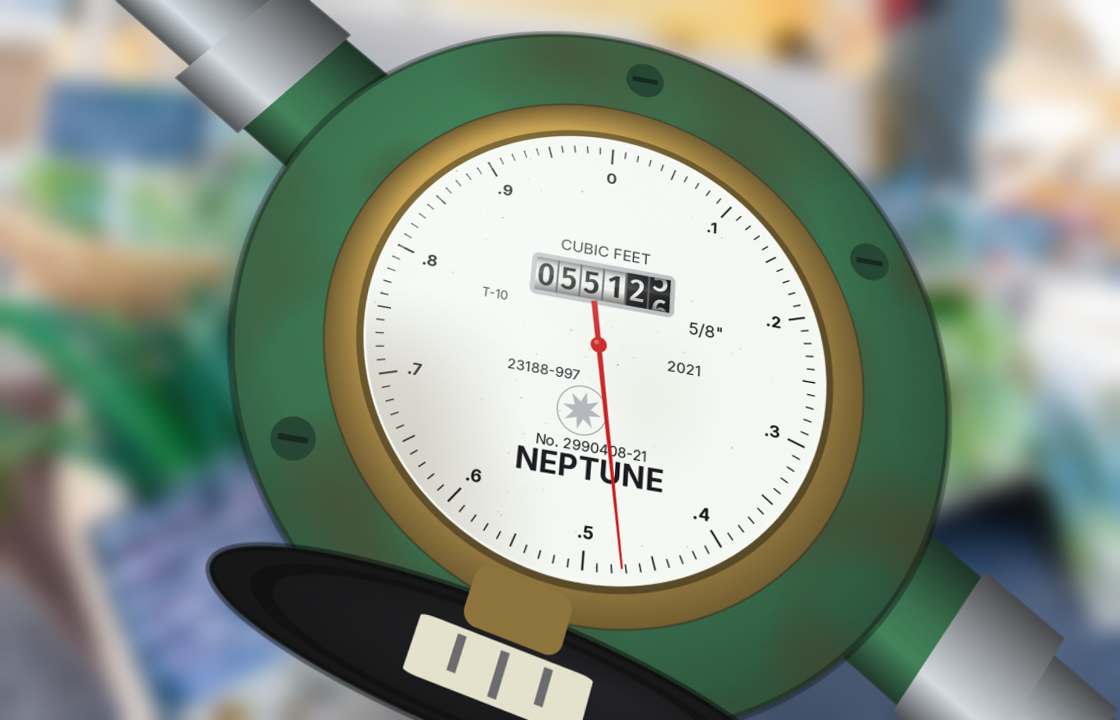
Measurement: 55125.47 ft³
